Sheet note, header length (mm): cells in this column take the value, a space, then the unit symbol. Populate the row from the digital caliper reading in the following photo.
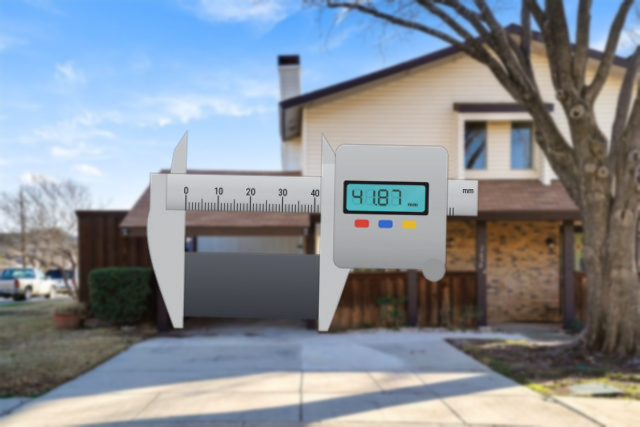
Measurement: 41.87 mm
